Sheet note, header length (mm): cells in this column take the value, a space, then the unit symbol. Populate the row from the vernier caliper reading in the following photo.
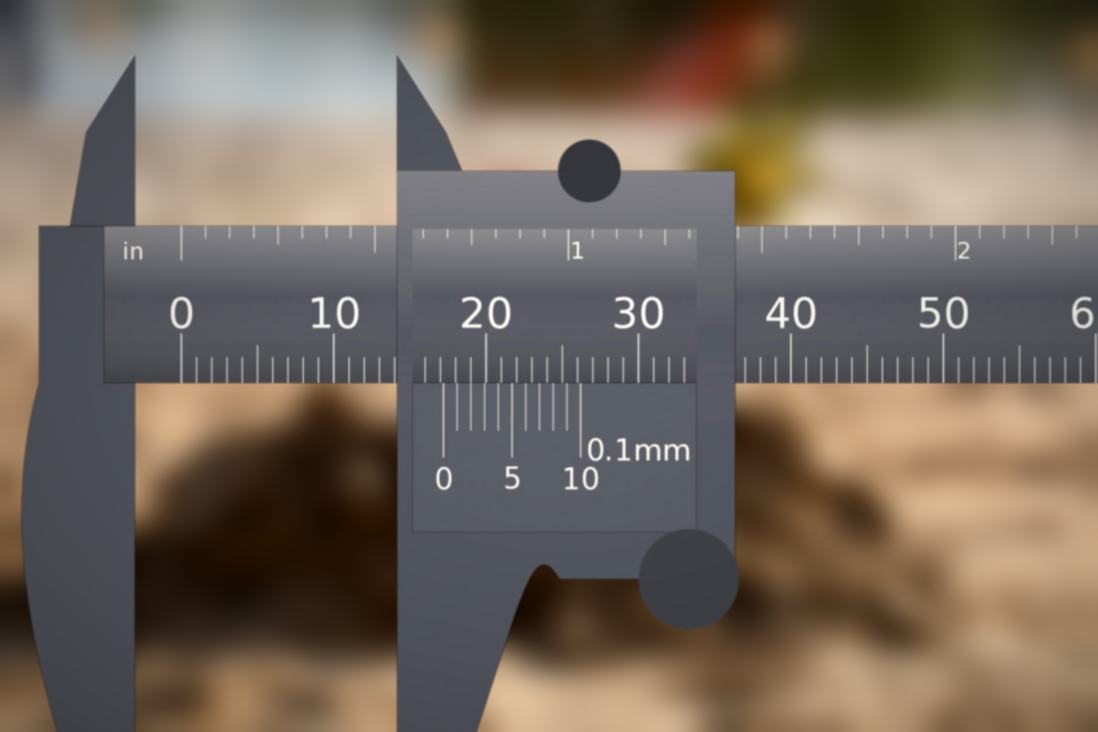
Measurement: 17.2 mm
